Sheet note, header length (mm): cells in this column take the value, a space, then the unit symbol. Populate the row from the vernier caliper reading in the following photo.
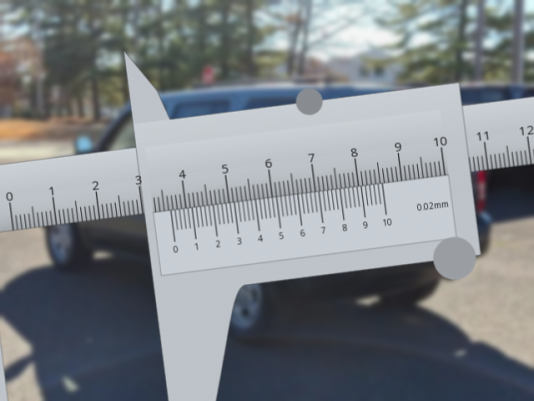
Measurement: 36.5 mm
